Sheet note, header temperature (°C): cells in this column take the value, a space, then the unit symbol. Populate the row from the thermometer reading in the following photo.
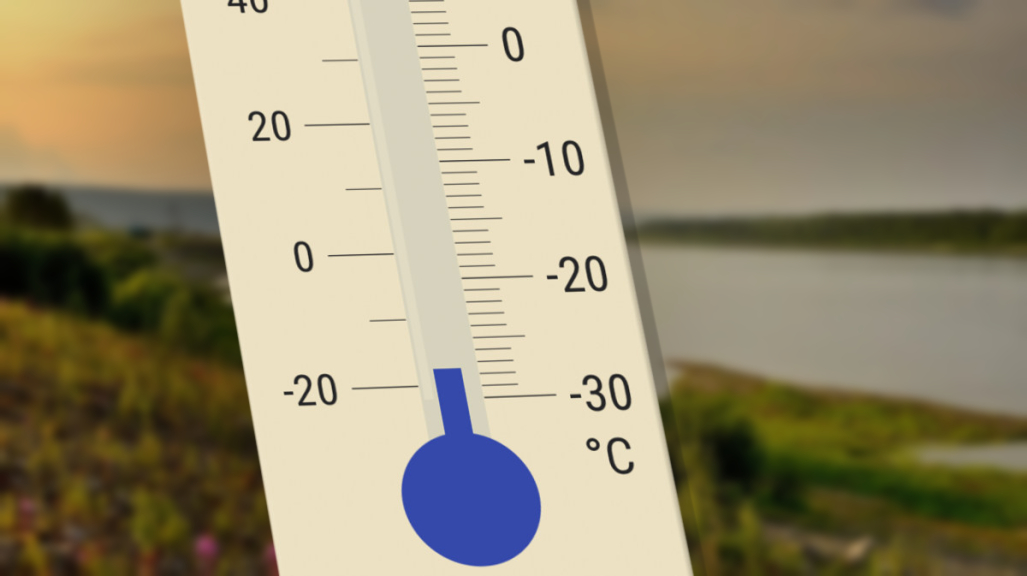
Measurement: -27.5 °C
